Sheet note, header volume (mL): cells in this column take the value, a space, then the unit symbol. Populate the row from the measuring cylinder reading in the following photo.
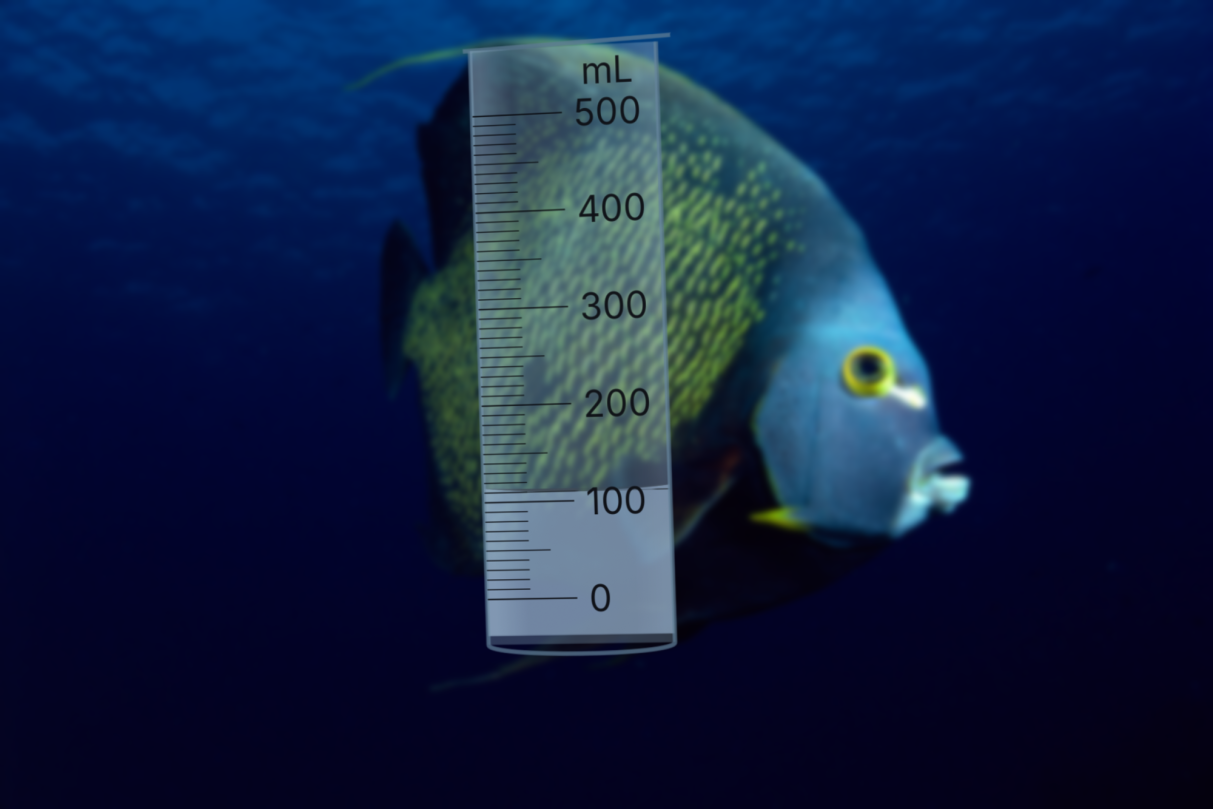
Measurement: 110 mL
